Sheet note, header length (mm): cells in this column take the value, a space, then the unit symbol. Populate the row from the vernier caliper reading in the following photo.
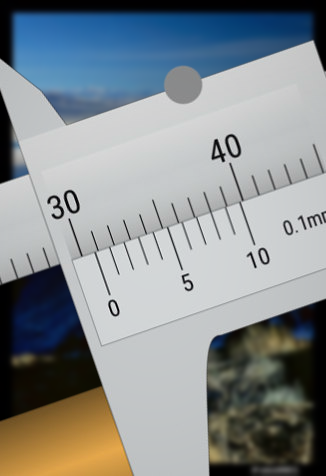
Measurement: 30.8 mm
